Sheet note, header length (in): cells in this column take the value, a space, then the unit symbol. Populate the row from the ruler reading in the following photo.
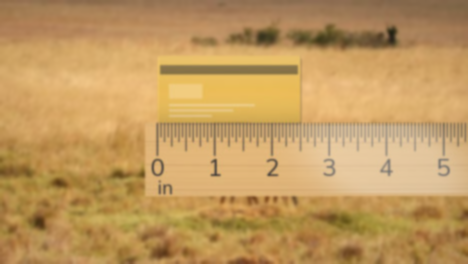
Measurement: 2.5 in
